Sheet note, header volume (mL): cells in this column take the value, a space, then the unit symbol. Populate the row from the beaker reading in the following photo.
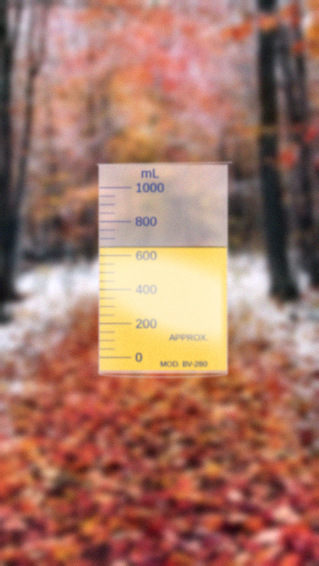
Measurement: 650 mL
